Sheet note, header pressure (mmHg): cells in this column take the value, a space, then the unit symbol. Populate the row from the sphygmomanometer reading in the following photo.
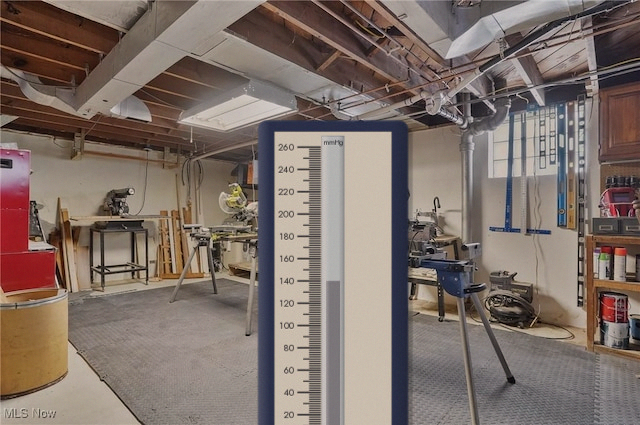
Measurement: 140 mmHg
